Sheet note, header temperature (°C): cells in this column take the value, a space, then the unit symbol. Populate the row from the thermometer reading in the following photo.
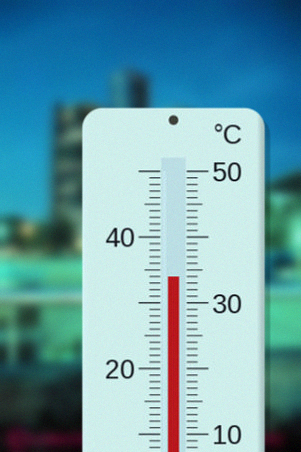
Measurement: 34 °C
